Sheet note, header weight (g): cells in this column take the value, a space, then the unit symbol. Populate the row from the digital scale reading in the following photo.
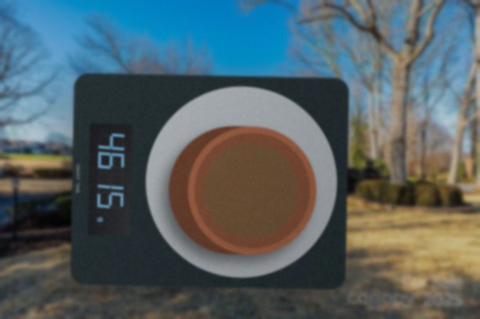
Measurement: 4615 g
